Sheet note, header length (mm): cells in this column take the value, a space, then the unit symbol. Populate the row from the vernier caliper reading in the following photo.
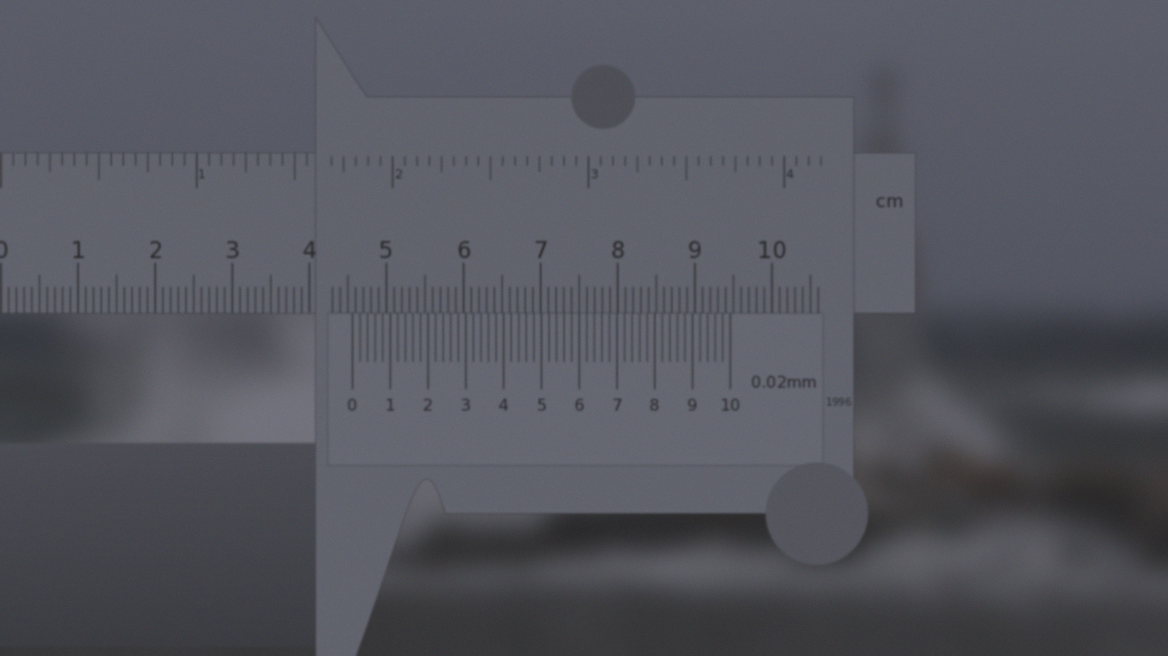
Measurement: 45.6 mm
